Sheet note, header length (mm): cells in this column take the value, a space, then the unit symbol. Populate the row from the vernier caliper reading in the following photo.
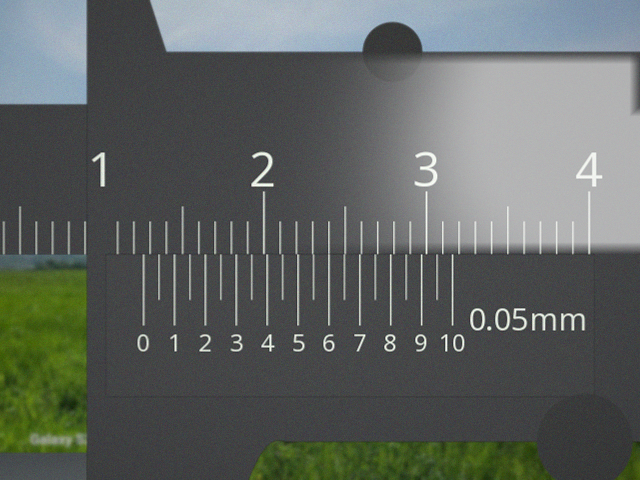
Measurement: 12.6 mm
